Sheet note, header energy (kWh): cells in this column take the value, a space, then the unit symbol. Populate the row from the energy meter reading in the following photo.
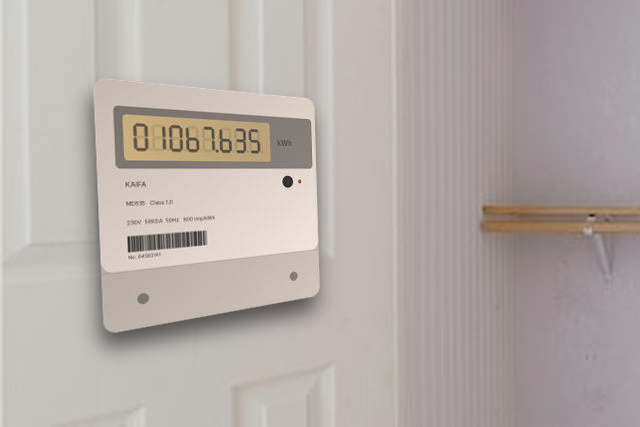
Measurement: 1067.635 kWh
